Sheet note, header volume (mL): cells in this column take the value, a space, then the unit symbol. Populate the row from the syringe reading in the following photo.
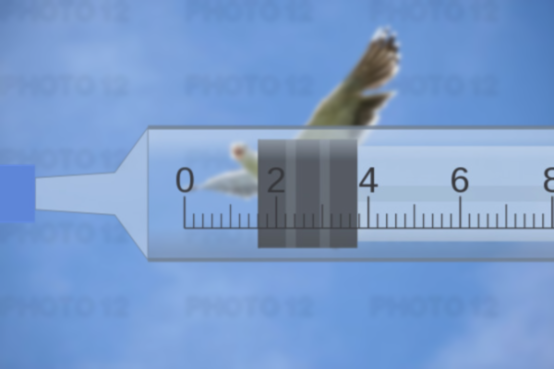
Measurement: 1.6 mL
